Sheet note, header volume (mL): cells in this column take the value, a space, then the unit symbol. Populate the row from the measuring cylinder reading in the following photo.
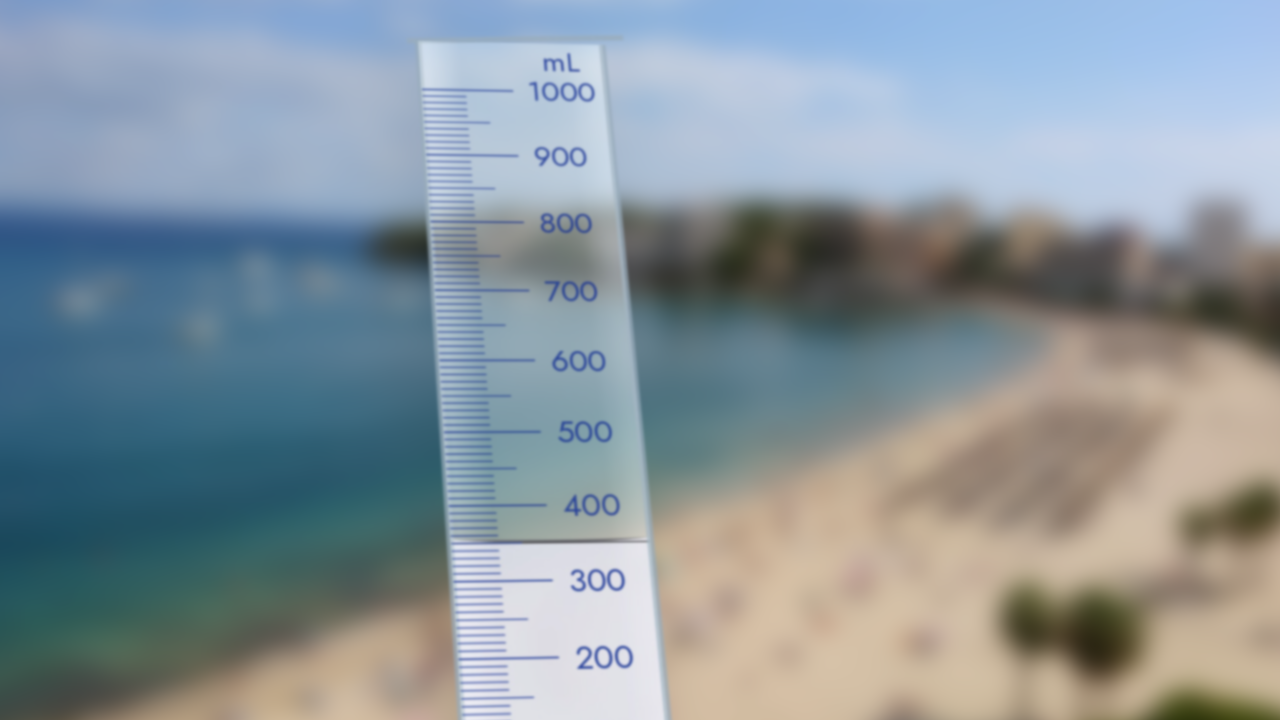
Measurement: 350 mL
